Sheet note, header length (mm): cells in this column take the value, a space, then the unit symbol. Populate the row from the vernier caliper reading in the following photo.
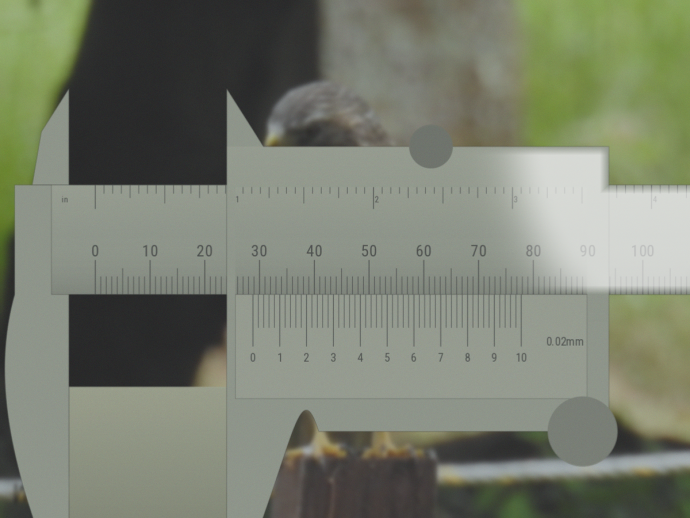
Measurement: 28.8 mm
